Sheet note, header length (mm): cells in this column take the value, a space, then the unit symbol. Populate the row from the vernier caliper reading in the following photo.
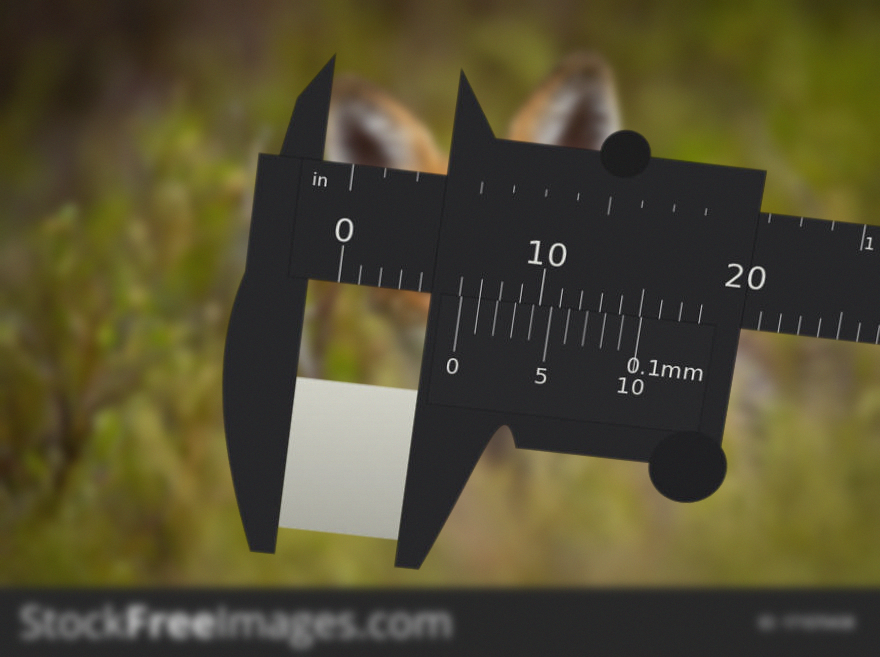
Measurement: 6.1 mm
